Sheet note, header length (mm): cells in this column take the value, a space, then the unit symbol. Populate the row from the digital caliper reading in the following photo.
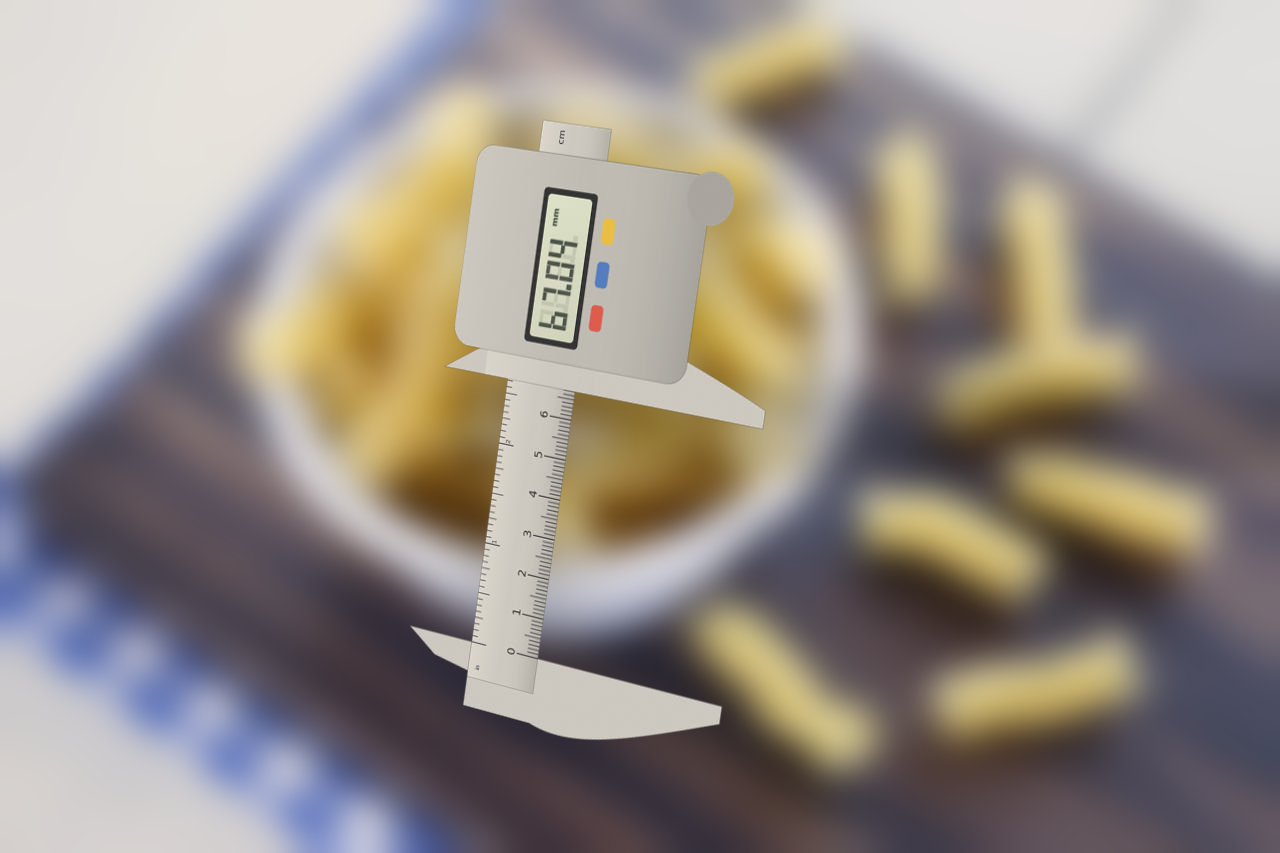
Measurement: 67.04 mm
